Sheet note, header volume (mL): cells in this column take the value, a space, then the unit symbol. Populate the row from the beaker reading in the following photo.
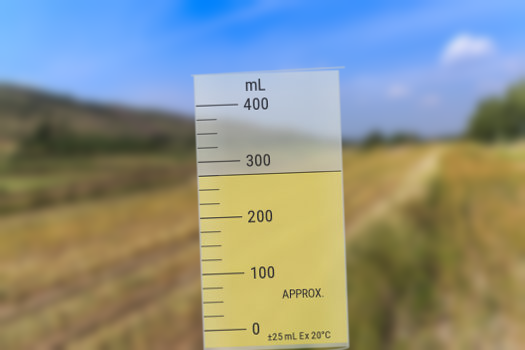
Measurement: 275 mL
